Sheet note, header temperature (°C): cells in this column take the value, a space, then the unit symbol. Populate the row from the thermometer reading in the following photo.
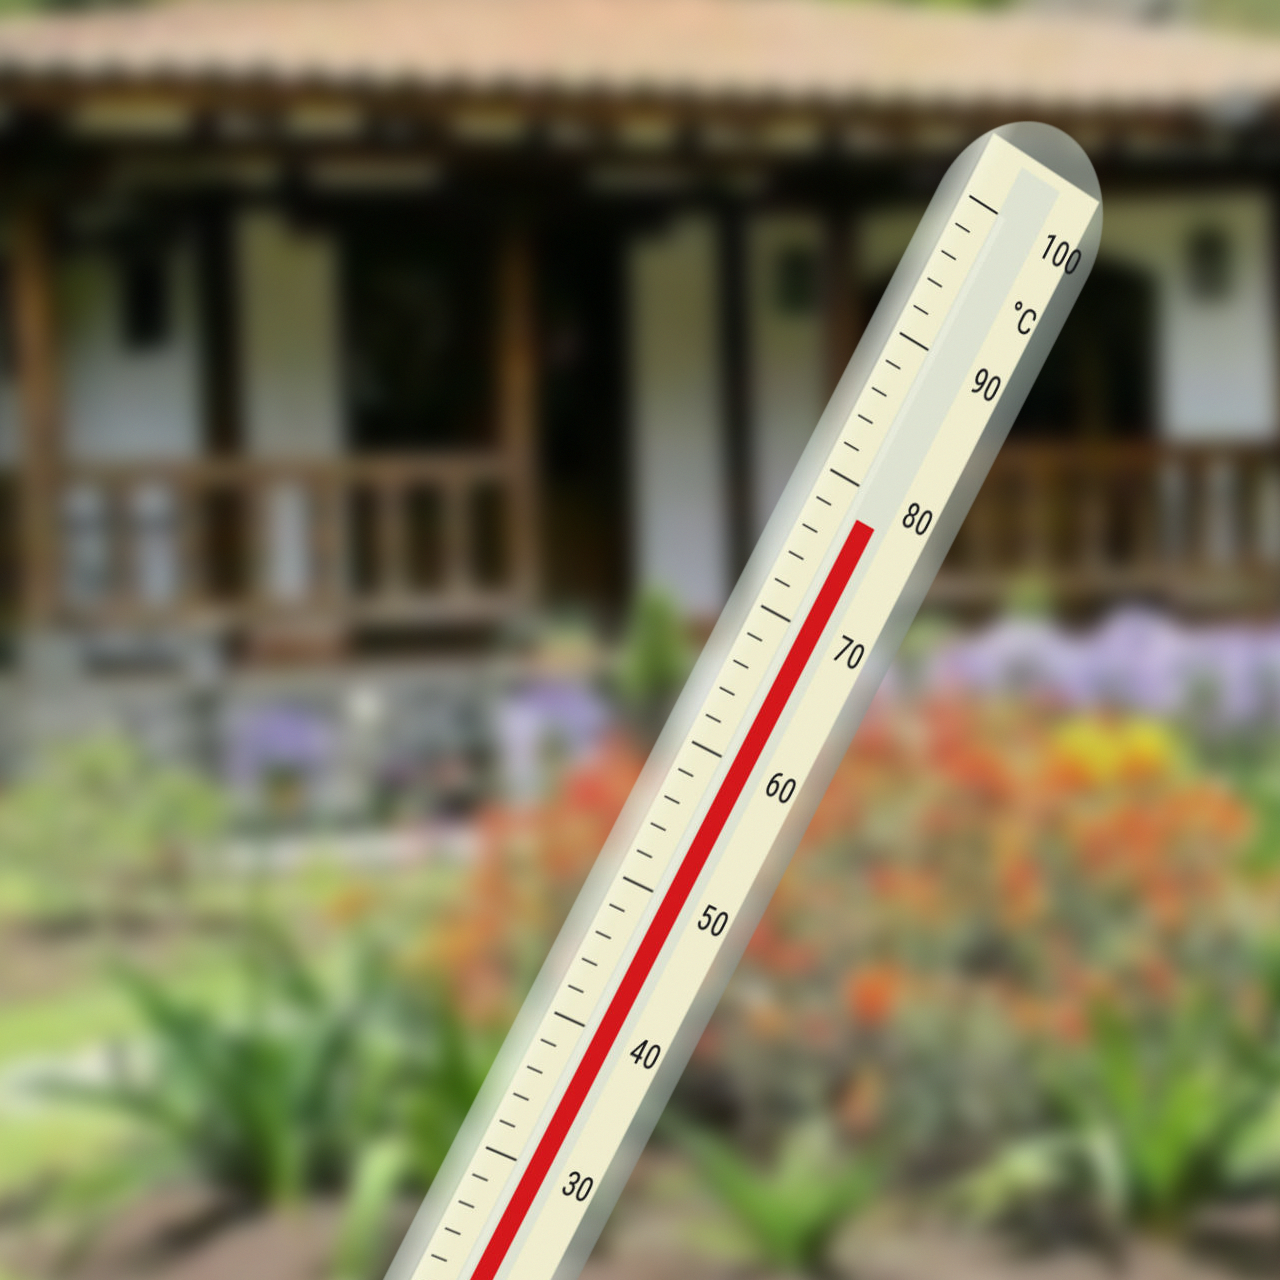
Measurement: 78 °C
